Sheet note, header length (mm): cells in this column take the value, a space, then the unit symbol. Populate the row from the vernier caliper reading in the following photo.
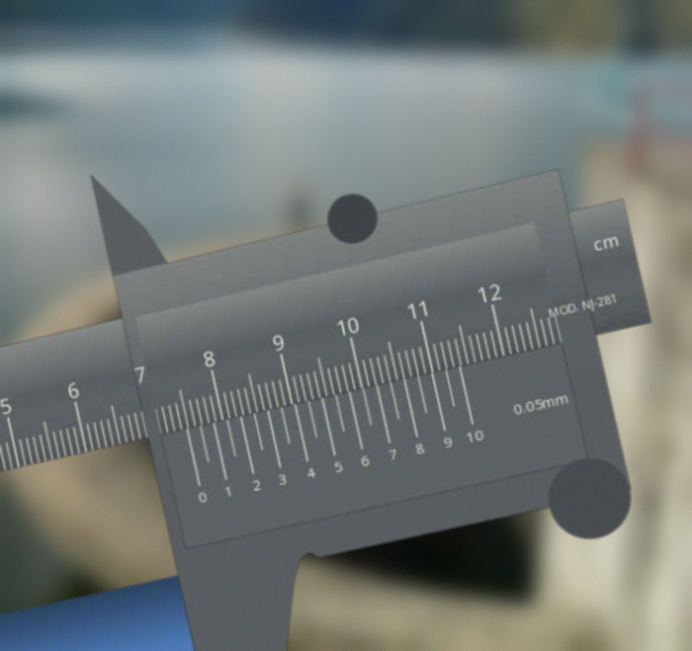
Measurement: 74.8 mm
